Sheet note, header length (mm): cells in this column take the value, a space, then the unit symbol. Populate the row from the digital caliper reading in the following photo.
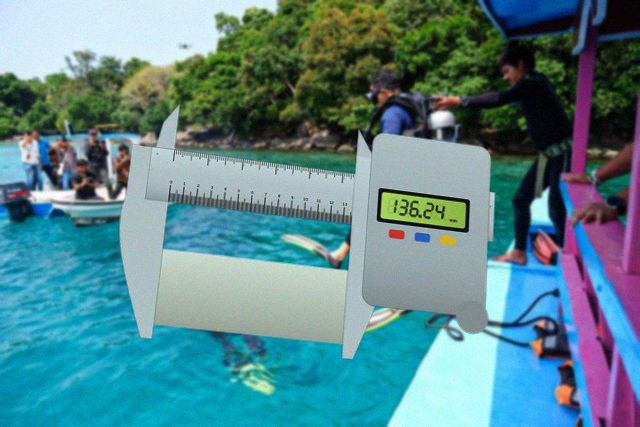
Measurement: 136.24 mm
